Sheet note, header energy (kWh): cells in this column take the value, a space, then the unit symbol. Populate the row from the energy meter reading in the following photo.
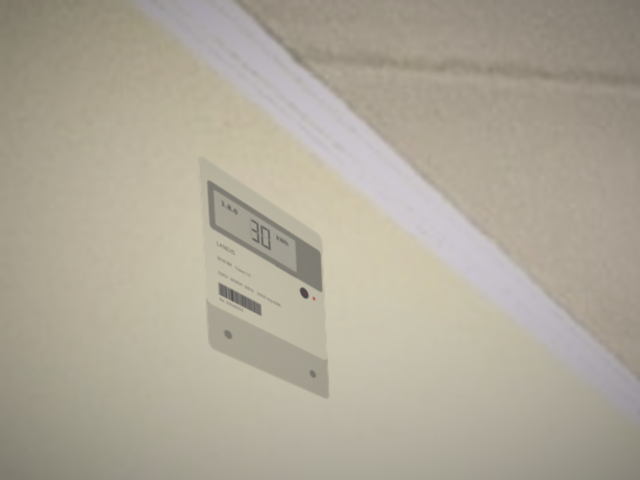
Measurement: 30 kWh
